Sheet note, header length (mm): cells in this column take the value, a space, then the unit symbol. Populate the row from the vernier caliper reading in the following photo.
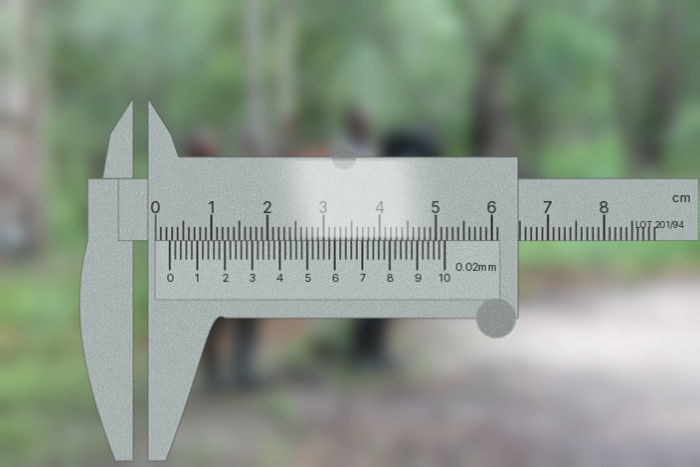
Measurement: 2.6 mm
